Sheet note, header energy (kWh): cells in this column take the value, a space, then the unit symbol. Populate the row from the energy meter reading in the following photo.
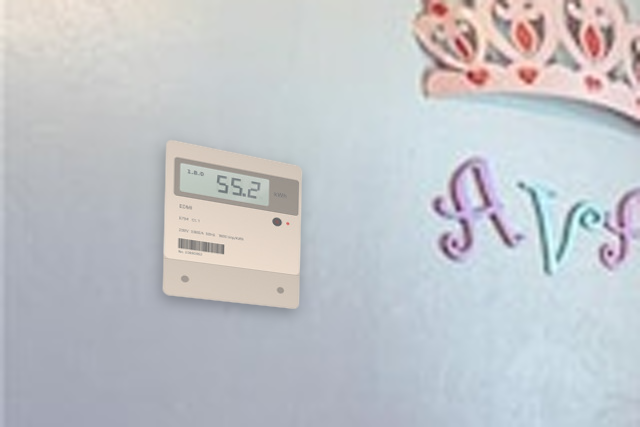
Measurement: 55.2 kWh
